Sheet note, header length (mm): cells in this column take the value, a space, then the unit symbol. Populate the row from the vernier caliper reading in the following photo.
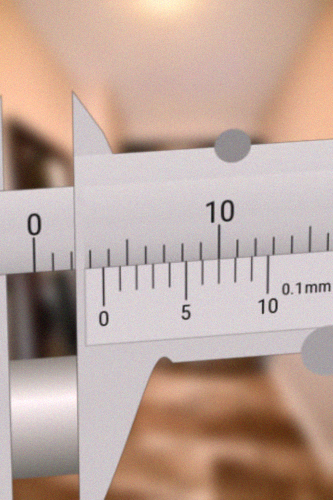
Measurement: 3.7 mm
